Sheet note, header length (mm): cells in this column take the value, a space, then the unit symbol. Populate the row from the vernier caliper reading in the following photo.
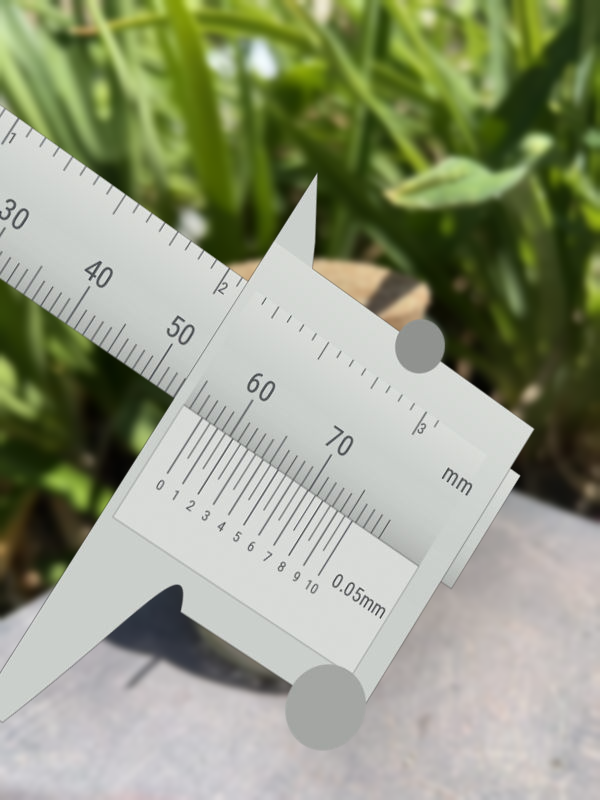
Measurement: 56.6 mm
